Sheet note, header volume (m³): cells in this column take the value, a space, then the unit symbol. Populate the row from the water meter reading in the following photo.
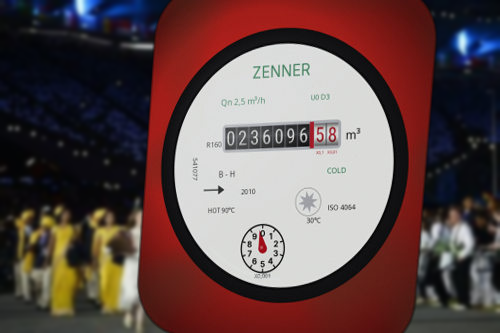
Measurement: 236096.579 m³
